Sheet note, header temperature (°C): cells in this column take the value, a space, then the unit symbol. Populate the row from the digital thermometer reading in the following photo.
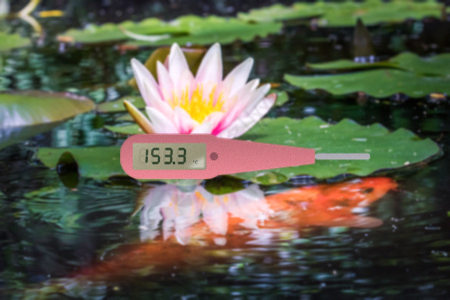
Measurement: 153.3 °C
